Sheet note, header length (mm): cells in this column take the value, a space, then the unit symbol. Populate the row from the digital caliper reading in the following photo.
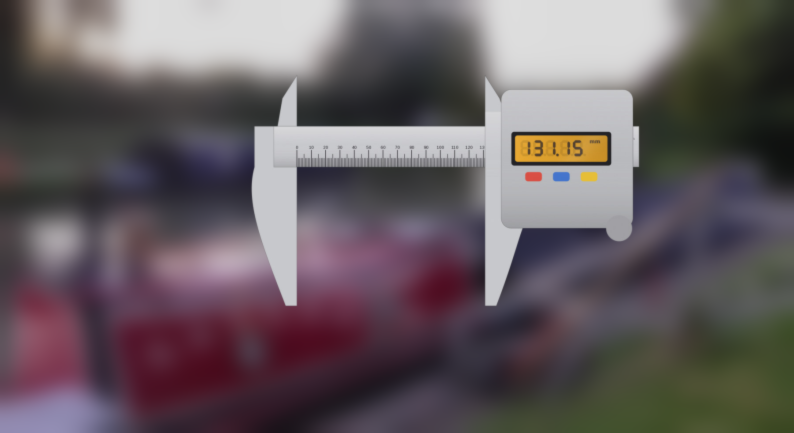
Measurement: 131.15 mm
